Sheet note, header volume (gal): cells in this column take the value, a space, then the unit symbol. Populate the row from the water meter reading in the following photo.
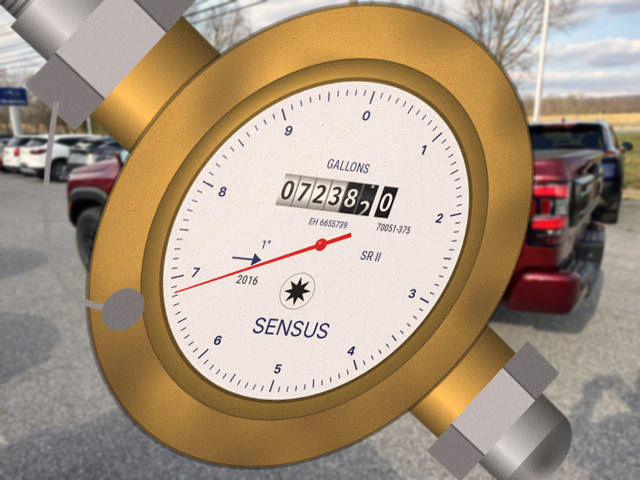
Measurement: 723816.8 gal
